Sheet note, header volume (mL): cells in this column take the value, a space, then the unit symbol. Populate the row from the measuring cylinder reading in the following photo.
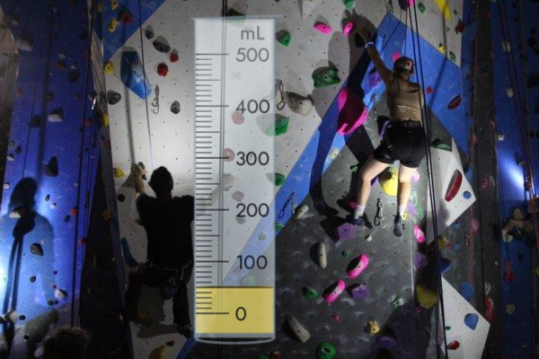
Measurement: 50 mL
